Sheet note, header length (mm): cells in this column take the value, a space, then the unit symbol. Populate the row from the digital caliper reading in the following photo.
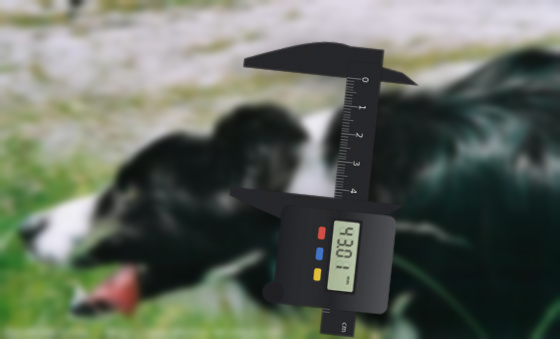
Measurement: 43.01 mm
